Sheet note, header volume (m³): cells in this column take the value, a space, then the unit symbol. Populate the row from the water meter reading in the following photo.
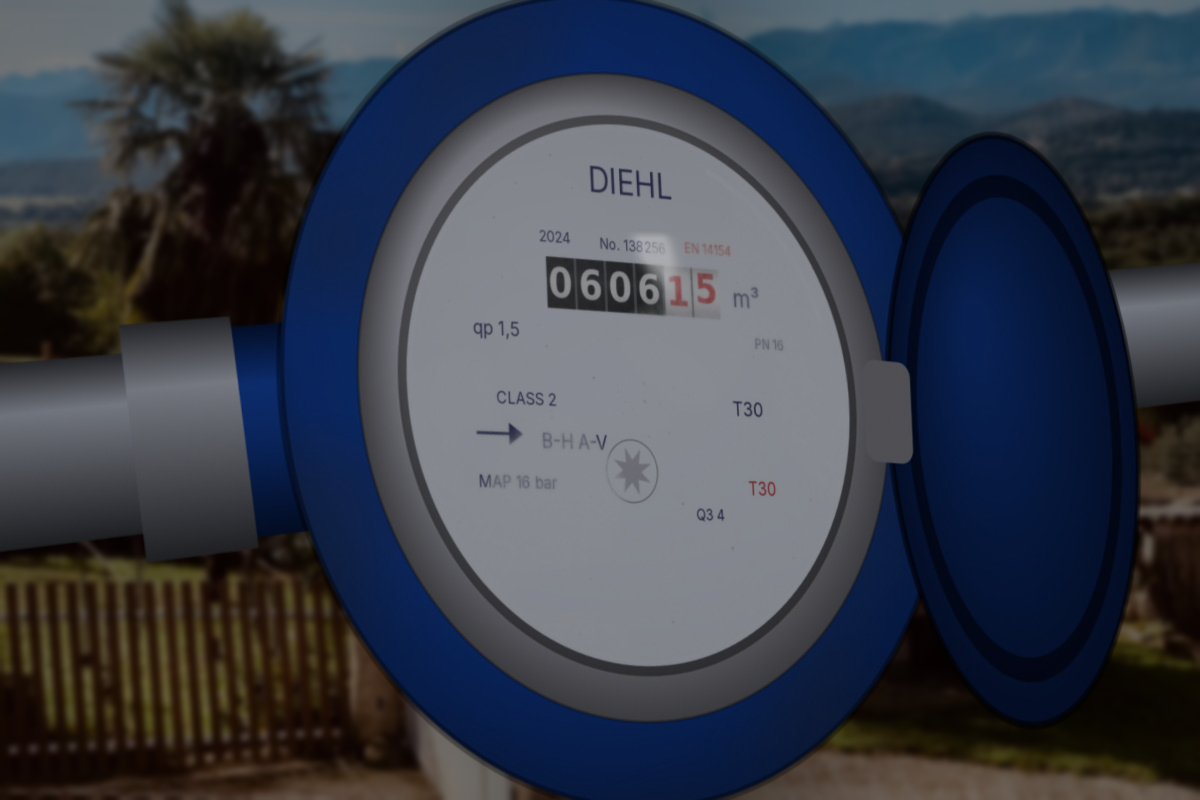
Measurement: 606.15 m³
